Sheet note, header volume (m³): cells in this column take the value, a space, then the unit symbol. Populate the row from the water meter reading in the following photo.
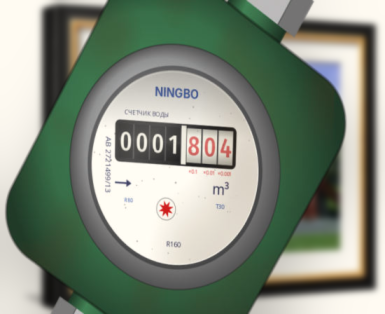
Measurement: 1.804 m³
